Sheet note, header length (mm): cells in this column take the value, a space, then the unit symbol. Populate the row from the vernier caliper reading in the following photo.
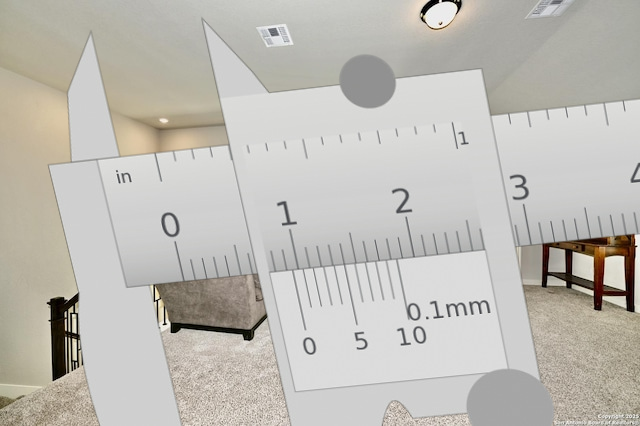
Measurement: 9.5 mm
